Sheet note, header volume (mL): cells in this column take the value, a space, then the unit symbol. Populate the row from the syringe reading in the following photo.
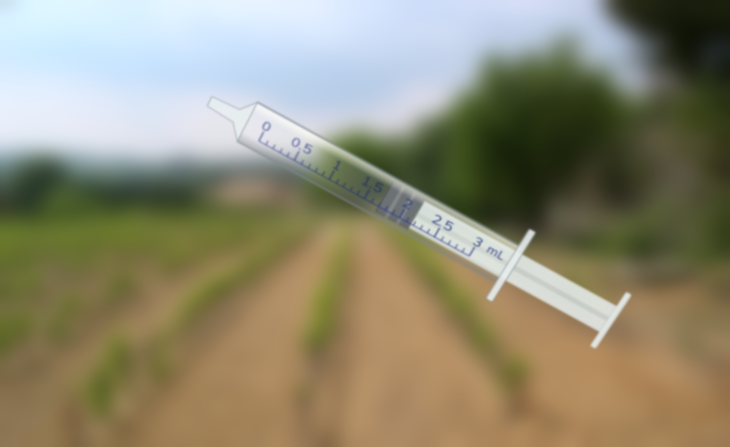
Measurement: 1.7 mL
